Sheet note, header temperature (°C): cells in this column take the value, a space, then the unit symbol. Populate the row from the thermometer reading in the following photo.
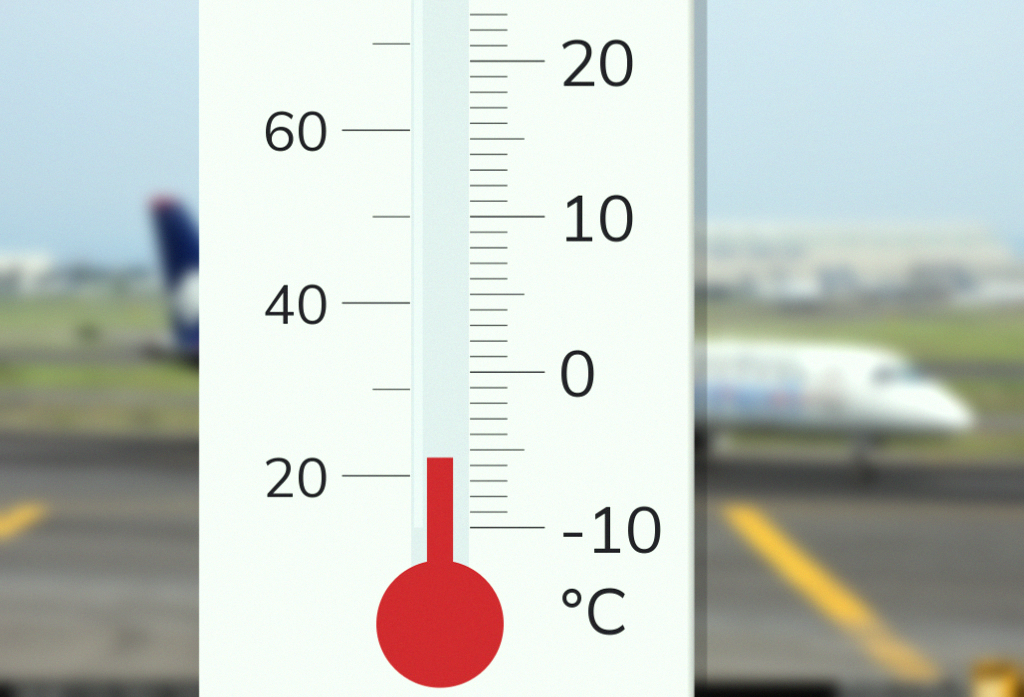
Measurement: -5.5 °C
